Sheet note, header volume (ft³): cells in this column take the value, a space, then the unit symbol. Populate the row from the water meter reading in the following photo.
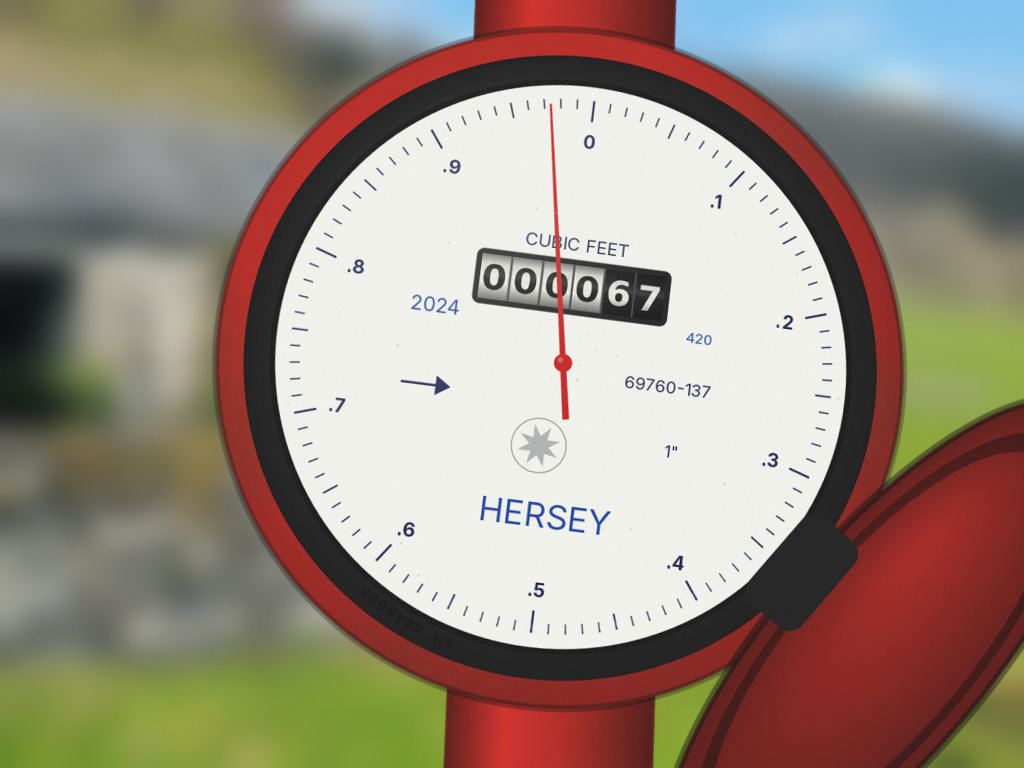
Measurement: 66.97 ft³
